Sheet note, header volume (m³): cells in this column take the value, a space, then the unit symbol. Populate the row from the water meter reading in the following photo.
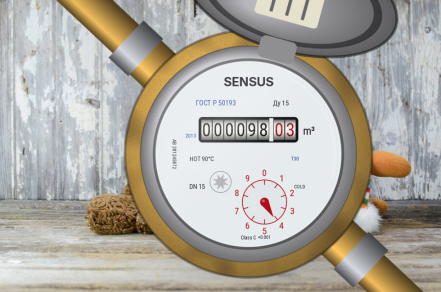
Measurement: 98.034 m³
